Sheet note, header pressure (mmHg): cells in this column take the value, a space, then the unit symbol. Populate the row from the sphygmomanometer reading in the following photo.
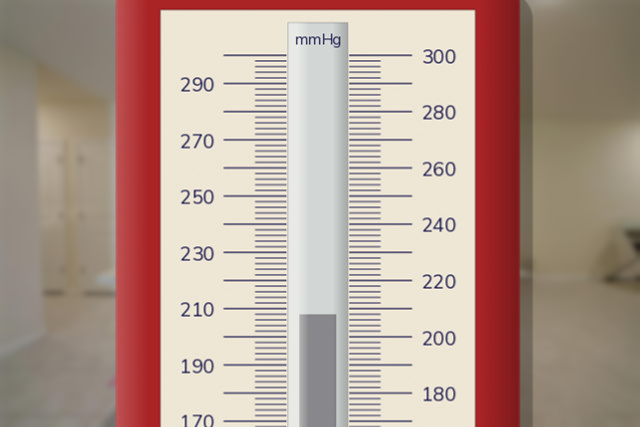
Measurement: 208 mmHg
